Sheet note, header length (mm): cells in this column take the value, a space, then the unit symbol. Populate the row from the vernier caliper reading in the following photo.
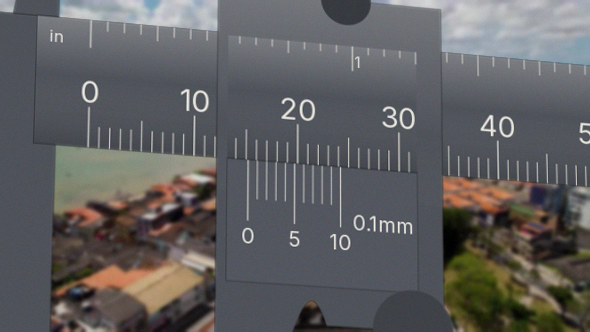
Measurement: 15.2 mm
